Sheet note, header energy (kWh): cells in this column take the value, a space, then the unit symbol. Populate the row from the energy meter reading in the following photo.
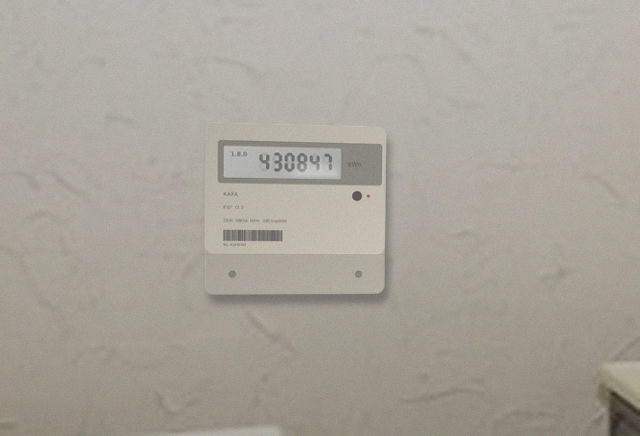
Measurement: 430847 kWh
